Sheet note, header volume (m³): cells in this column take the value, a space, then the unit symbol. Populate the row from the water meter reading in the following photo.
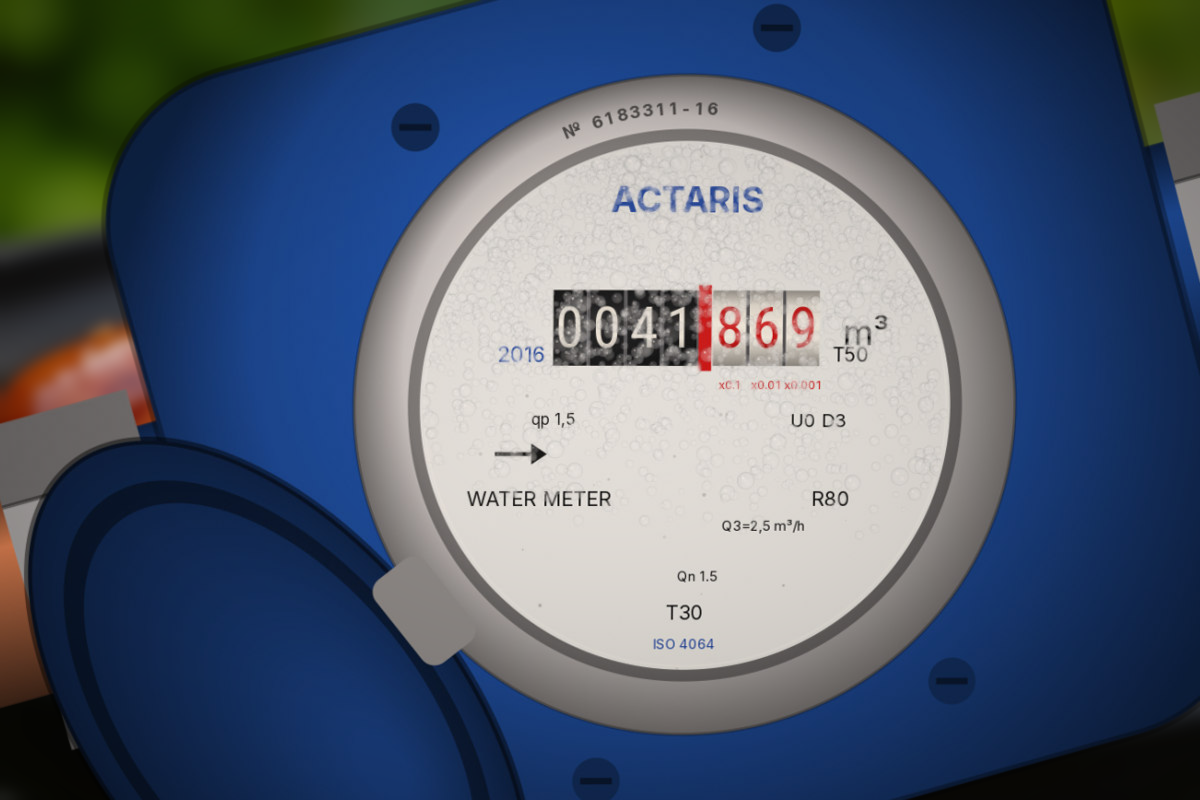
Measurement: 41.869 m³
